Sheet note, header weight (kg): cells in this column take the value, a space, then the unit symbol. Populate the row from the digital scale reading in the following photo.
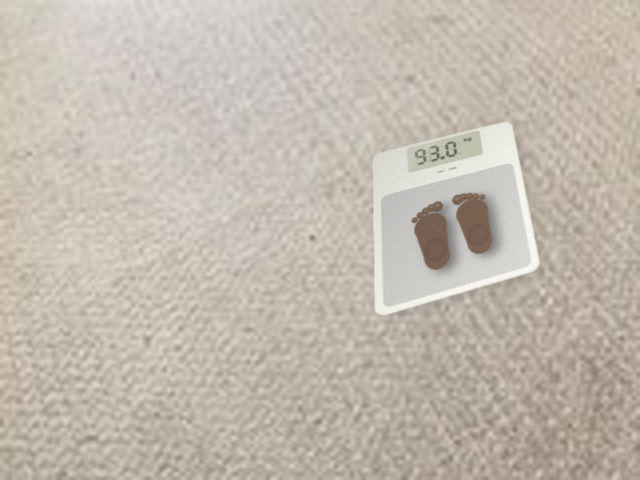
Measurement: 93.0 kg
